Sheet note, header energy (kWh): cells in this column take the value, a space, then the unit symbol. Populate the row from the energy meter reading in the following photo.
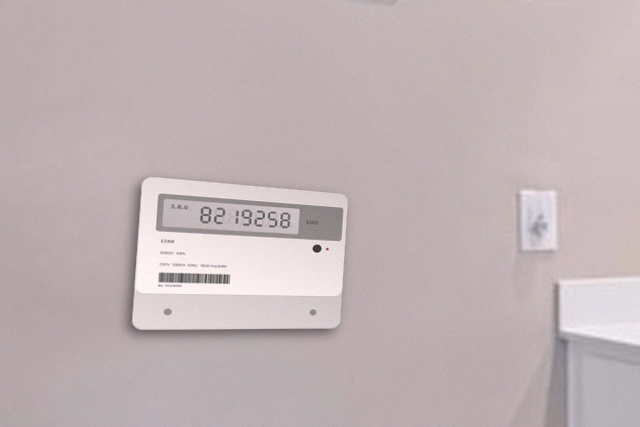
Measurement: 8219258 kWh
